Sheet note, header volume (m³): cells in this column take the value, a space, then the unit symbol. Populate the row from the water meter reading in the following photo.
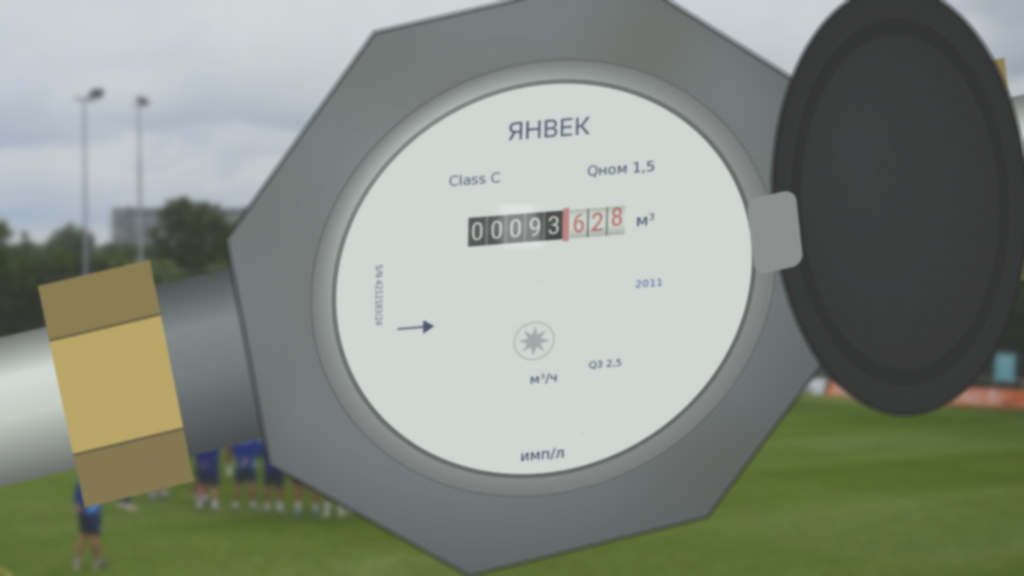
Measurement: 93.628 m³
